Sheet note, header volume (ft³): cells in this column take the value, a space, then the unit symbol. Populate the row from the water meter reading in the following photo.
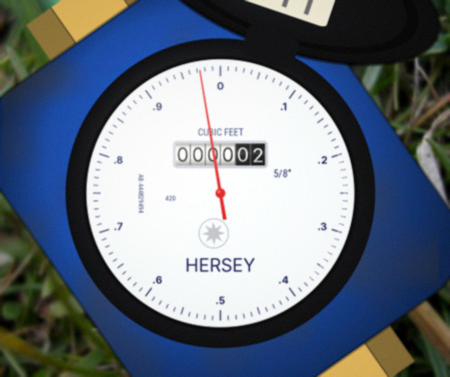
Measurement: 1.97 ft³
